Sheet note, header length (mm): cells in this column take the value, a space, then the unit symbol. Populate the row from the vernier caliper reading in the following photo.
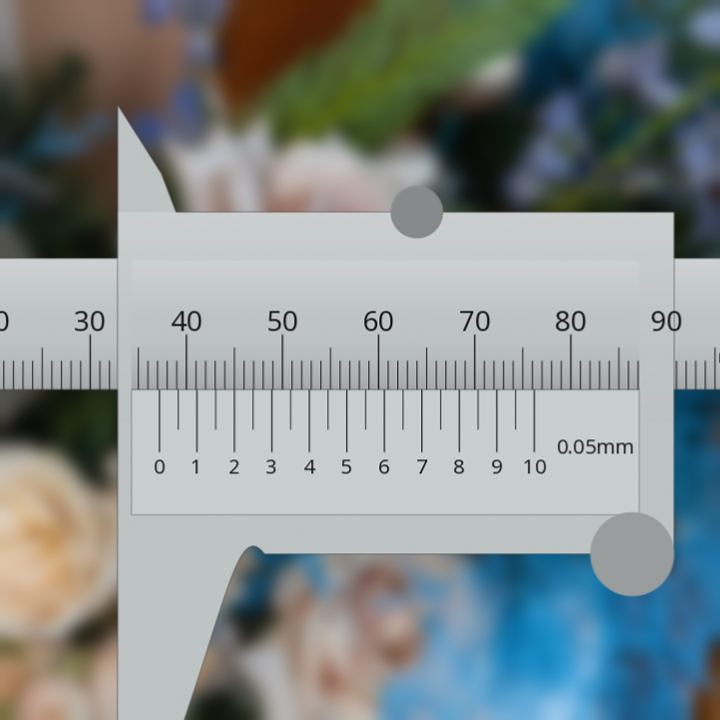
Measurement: 37.2 mm
